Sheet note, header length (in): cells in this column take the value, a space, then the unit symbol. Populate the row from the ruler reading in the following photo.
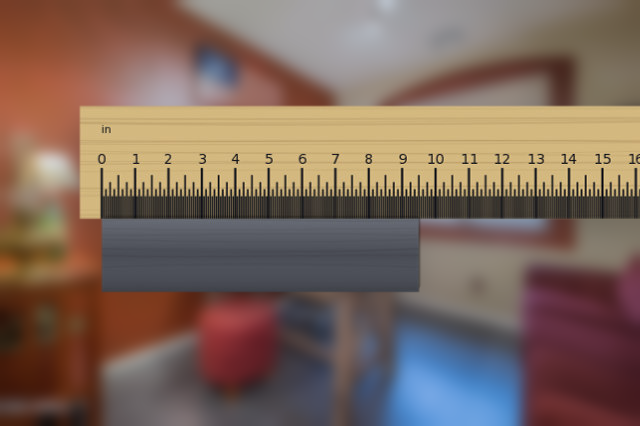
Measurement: 9.5 in
